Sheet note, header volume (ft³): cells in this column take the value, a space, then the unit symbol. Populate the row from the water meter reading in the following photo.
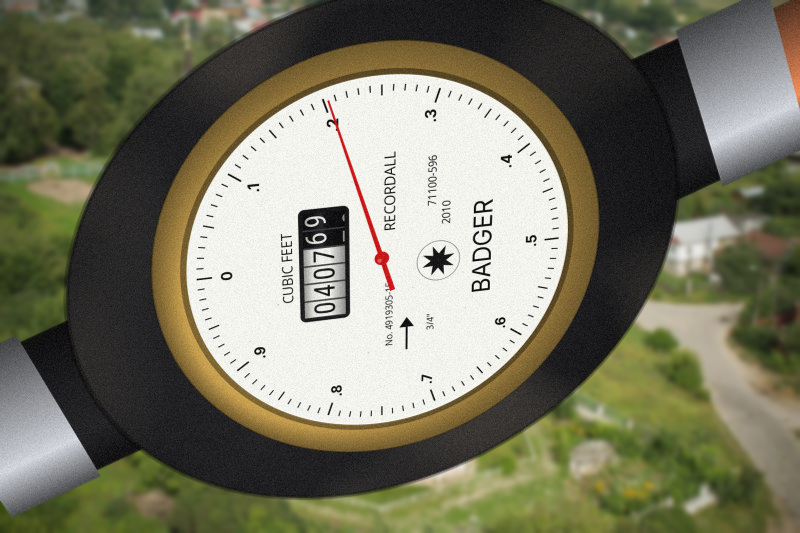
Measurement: 40769.20 ft³
